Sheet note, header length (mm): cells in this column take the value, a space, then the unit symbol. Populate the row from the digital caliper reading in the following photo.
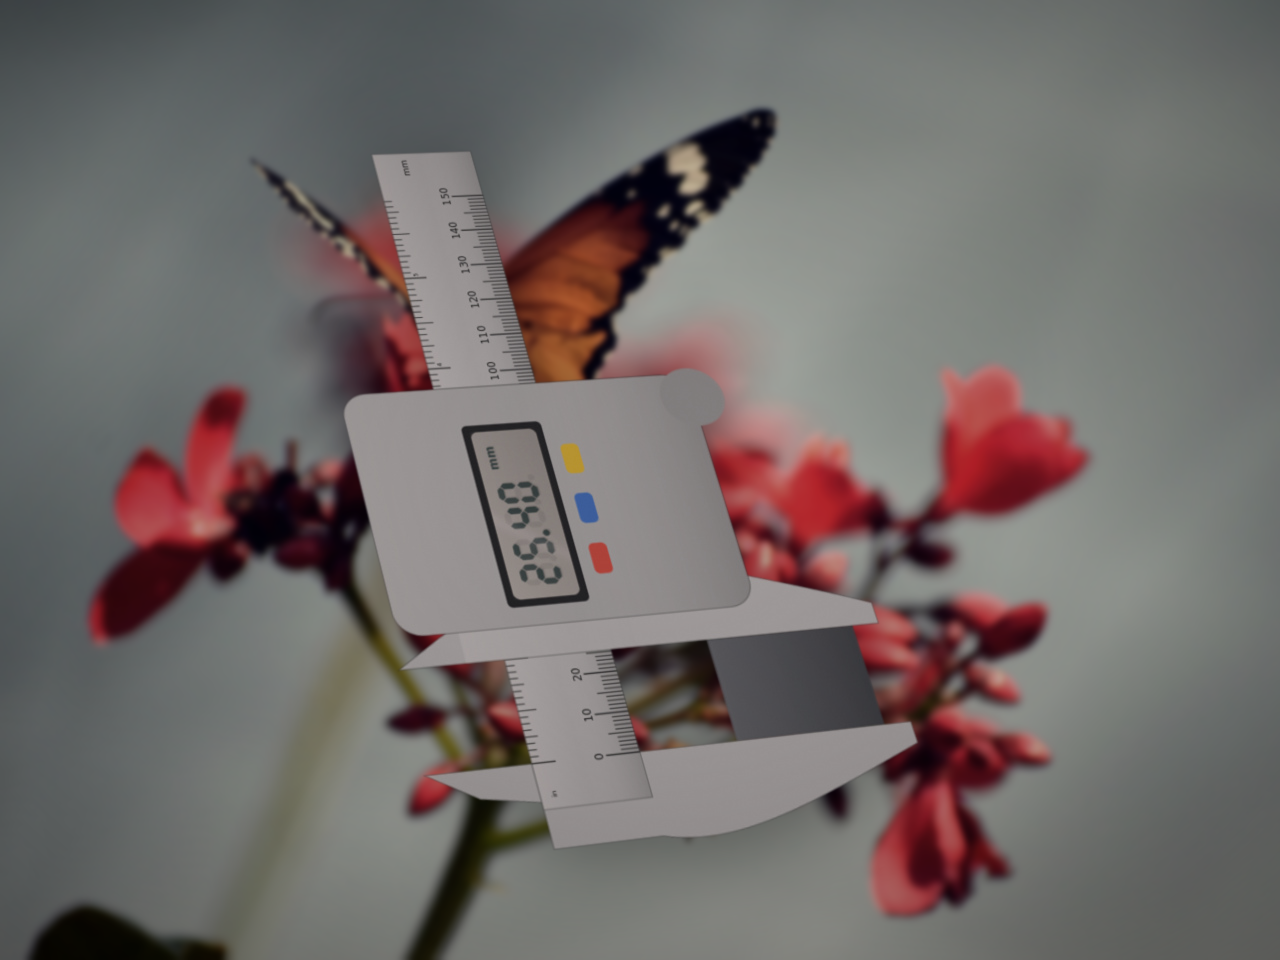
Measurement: 25.40 mm
